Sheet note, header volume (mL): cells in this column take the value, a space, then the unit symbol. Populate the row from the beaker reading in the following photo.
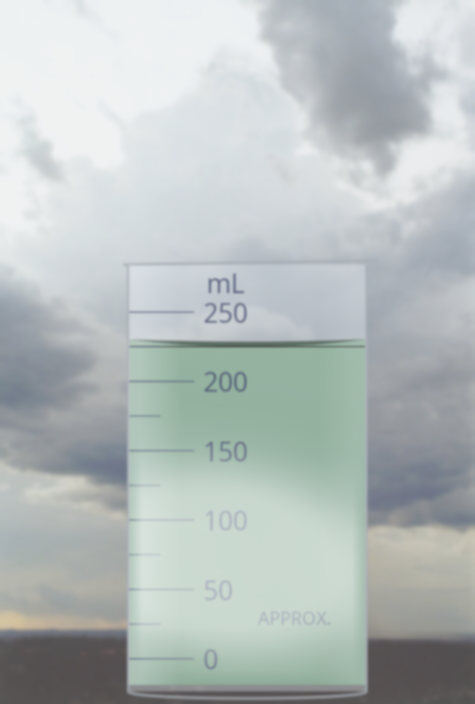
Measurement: 225 mL
